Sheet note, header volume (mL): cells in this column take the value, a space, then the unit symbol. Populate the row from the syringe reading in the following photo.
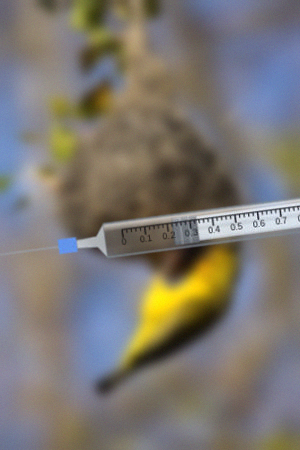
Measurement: 0.22 mL
